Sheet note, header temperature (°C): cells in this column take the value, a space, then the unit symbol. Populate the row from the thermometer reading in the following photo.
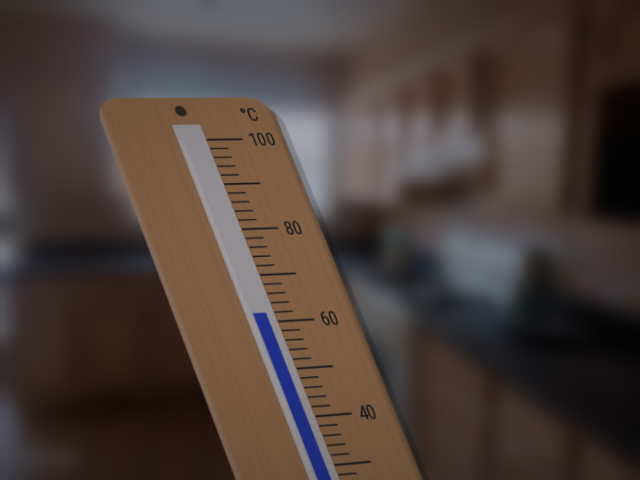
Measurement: 62 °C
